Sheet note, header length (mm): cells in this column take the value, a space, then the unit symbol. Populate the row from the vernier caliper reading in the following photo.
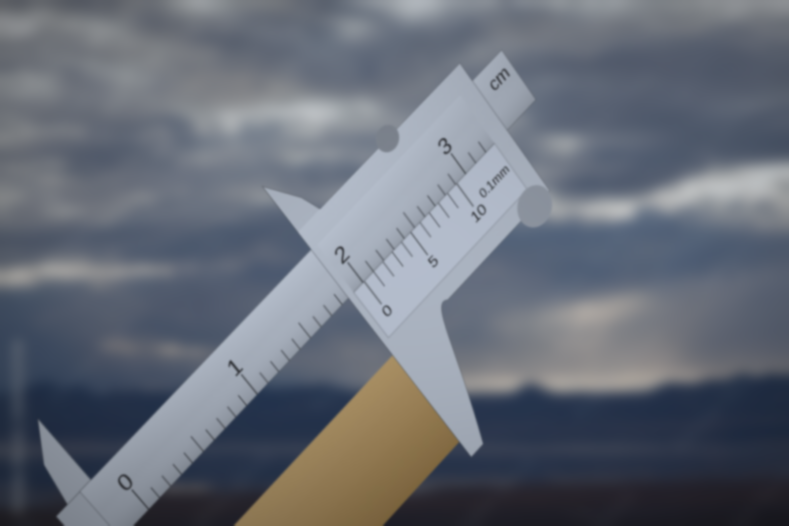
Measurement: 20.1 mm
